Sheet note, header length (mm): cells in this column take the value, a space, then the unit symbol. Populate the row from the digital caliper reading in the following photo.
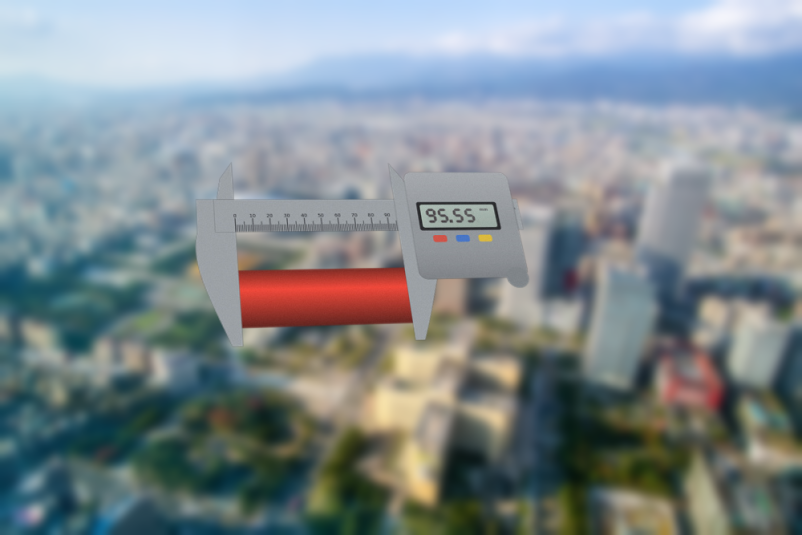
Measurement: 95.55 mm
